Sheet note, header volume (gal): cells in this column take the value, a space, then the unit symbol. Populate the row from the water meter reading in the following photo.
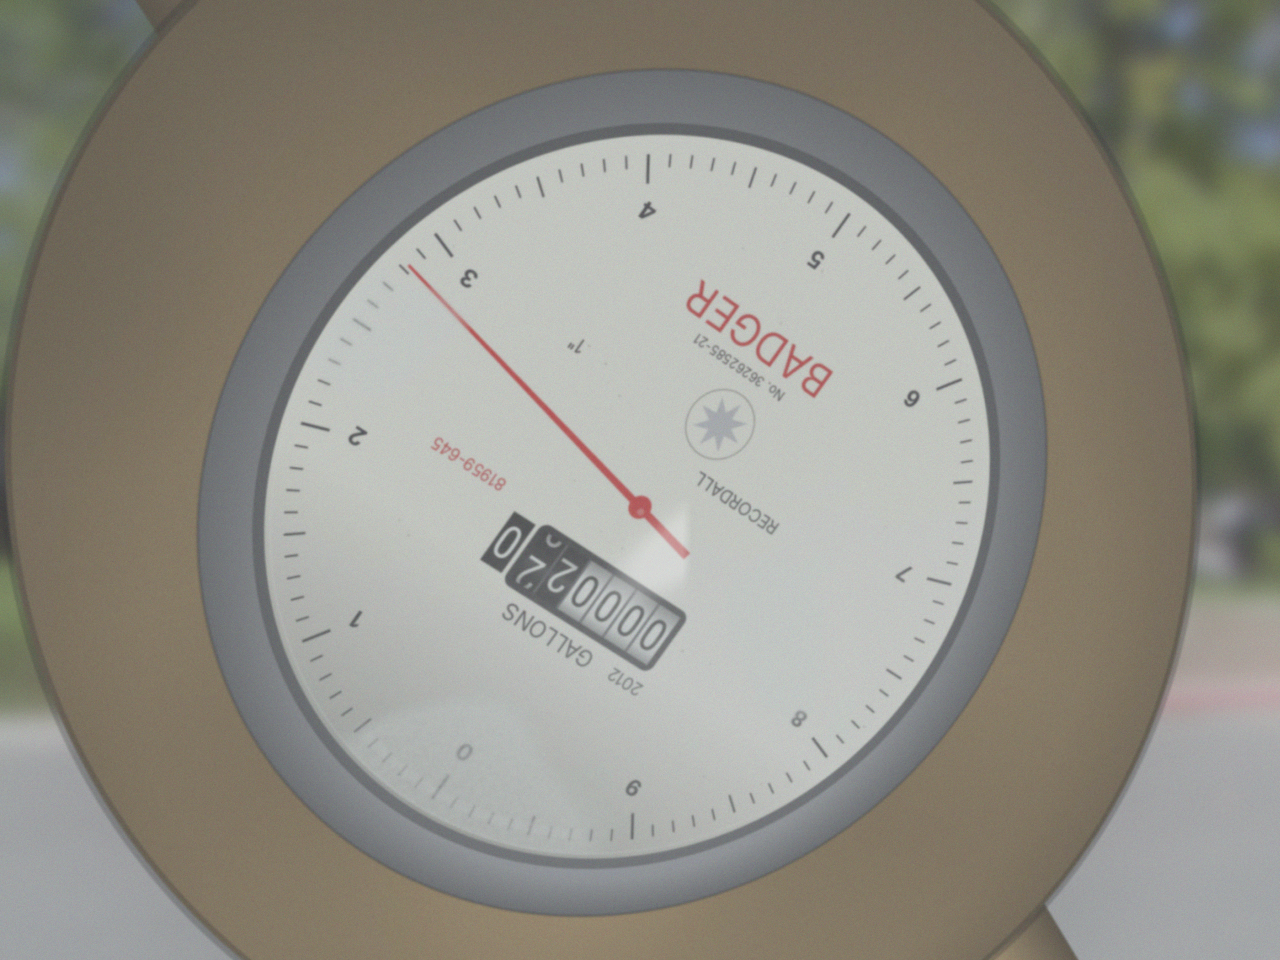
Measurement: 222.8 gal
